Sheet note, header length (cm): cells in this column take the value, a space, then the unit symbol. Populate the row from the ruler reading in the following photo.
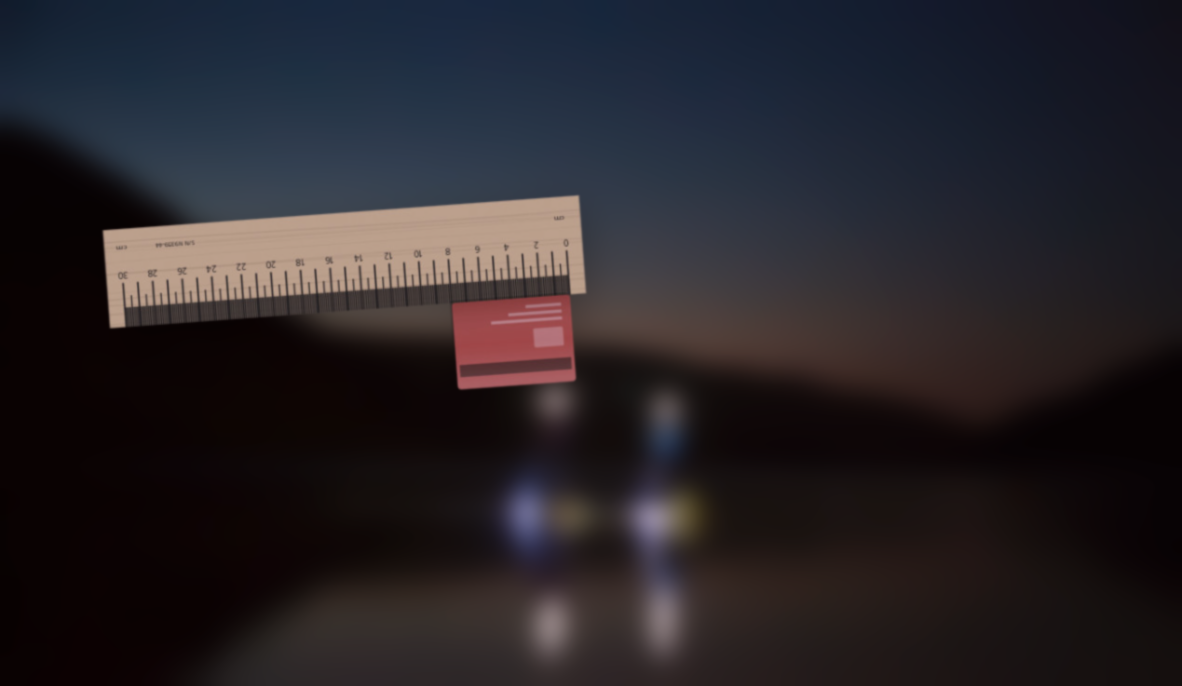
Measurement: 8 cm
